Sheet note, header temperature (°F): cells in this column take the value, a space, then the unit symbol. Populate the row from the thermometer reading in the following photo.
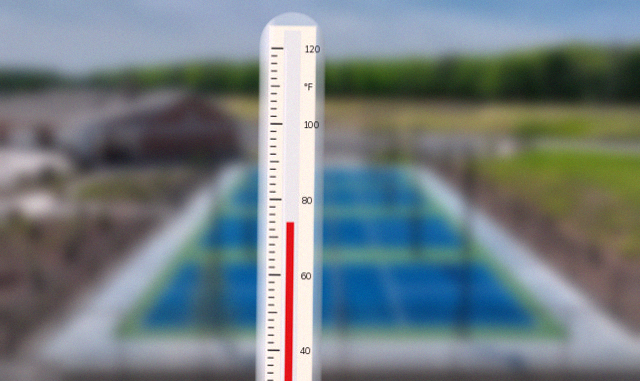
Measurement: 74 °F
